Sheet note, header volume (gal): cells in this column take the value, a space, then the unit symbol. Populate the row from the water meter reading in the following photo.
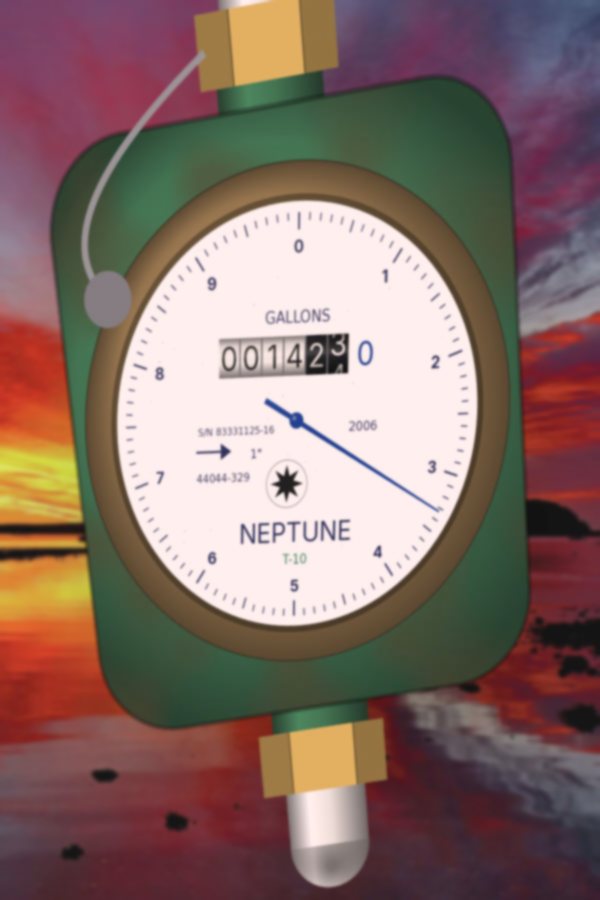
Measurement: 14233.3 gal
